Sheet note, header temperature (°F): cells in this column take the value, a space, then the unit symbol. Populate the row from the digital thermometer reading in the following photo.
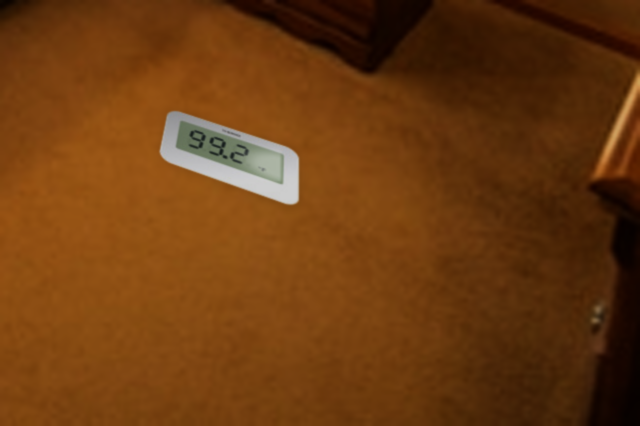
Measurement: 99.2 °F
